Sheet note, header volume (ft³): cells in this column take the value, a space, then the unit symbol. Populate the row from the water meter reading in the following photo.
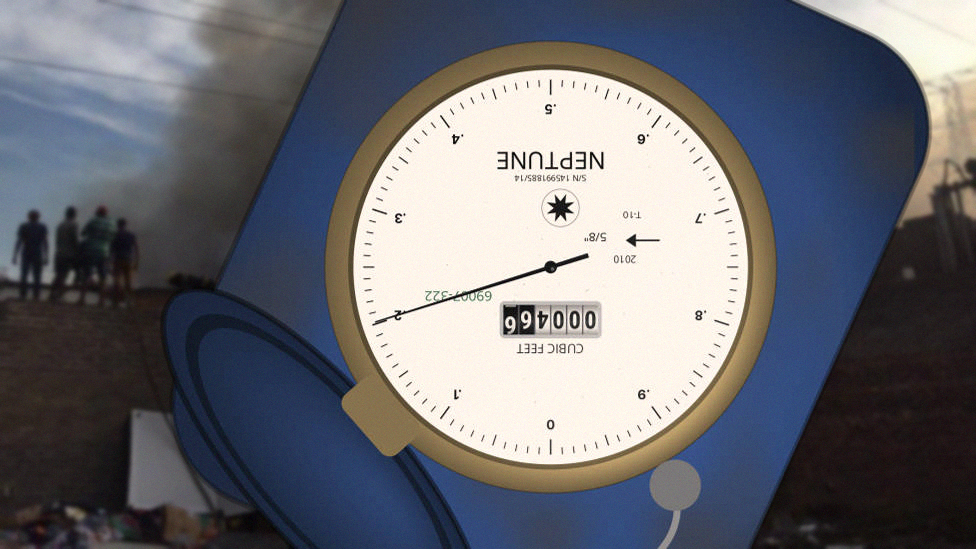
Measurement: 466.20 ft³
